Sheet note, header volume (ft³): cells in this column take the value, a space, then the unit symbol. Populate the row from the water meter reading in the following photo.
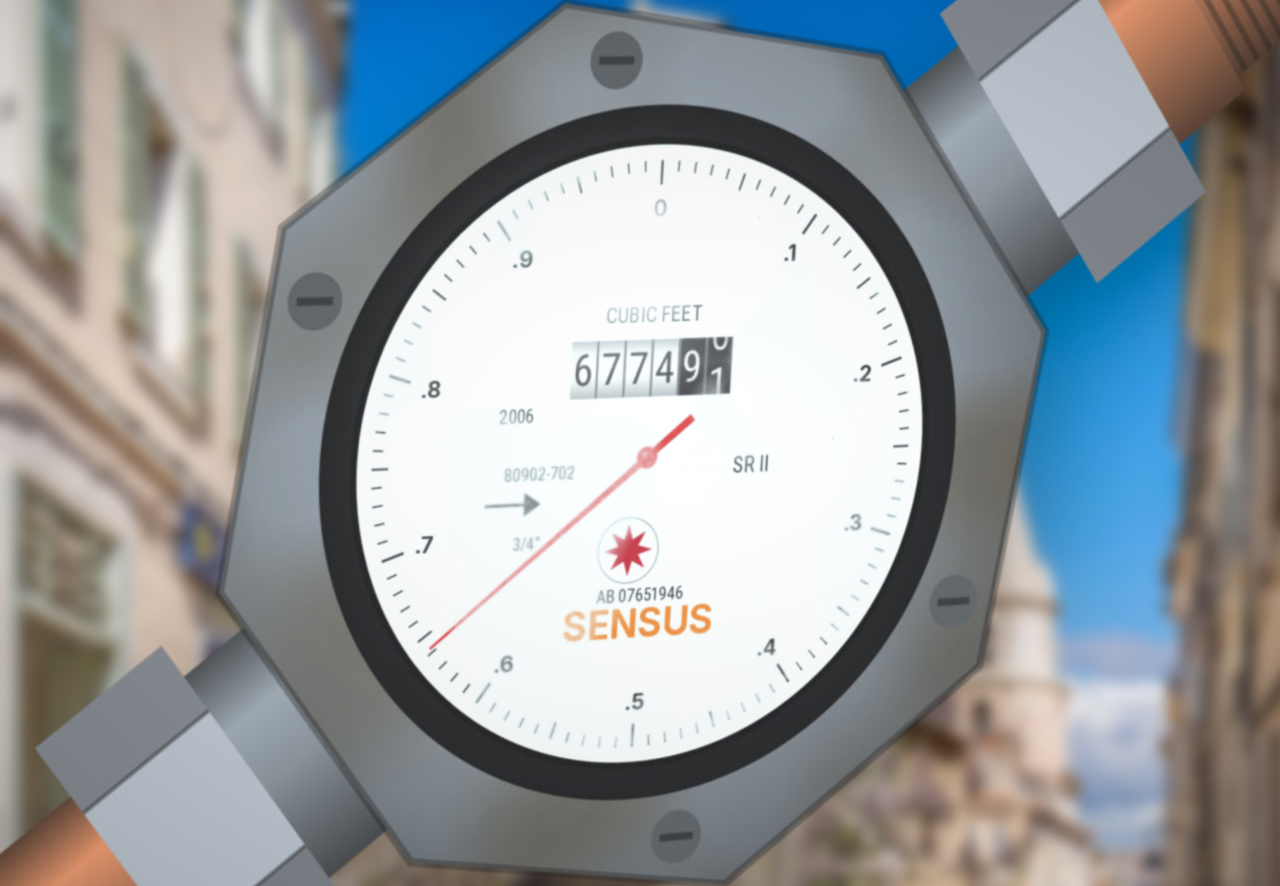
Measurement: 677490.64 ft³
